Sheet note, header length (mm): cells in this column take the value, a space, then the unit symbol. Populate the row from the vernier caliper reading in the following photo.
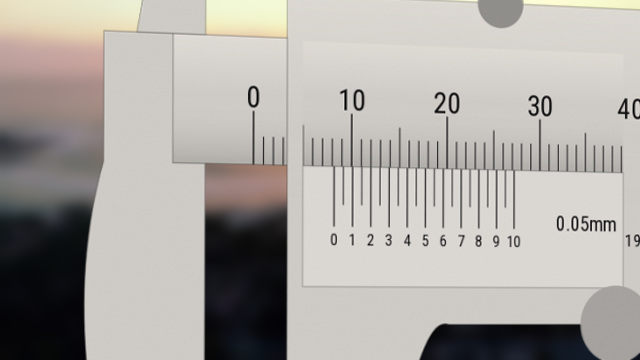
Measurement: 8.2 mm
